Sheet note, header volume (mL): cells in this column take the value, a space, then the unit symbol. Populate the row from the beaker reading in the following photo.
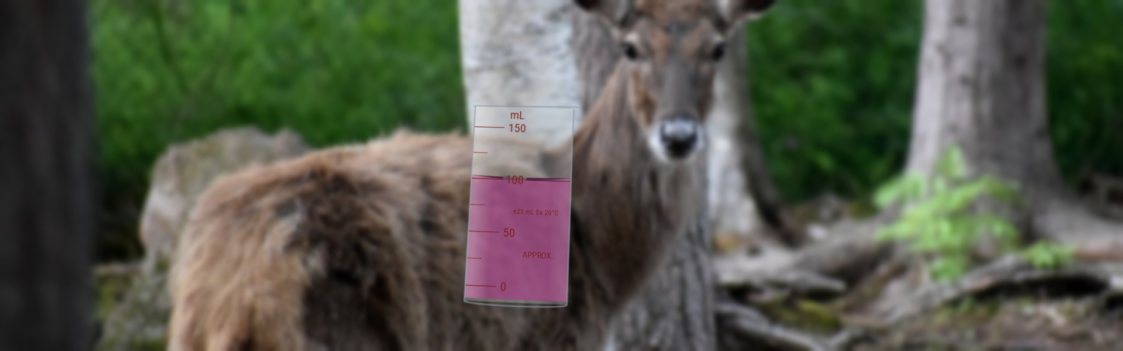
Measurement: 100 mL
